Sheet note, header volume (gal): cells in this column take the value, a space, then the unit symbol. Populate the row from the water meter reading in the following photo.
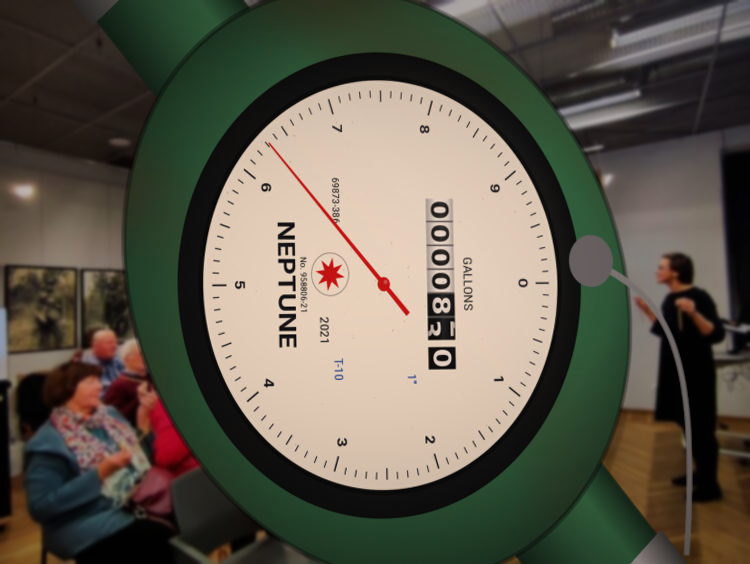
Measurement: 826.3 gal
